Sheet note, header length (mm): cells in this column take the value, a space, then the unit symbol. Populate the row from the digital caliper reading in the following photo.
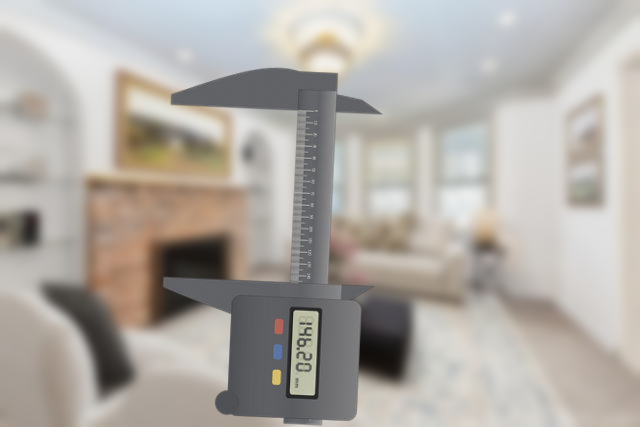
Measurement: 146.20 mm
